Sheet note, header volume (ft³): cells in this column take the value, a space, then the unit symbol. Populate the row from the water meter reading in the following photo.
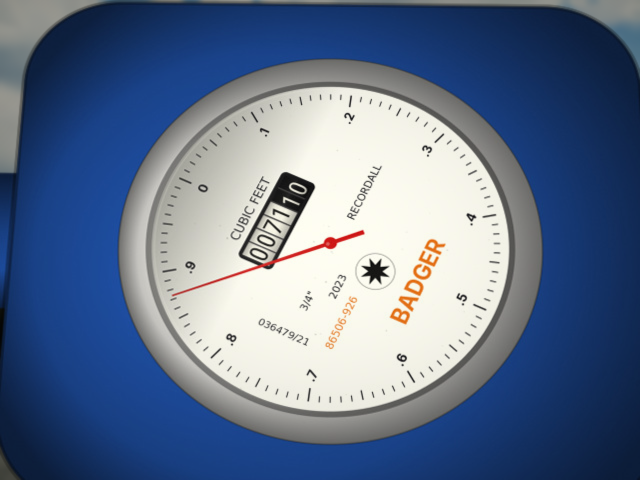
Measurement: 7109.87 ft³
